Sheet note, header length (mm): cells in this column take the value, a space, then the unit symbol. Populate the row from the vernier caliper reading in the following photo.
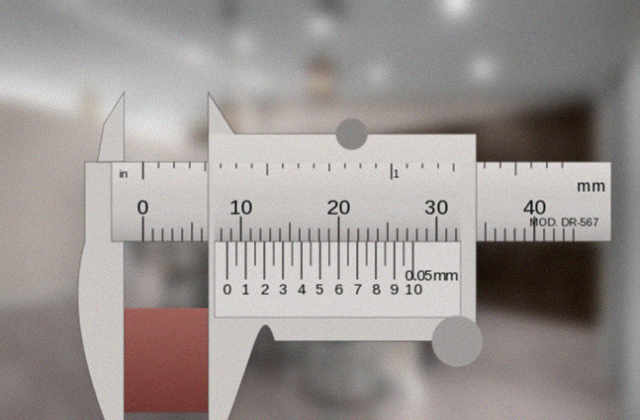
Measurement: 8.6 mm
